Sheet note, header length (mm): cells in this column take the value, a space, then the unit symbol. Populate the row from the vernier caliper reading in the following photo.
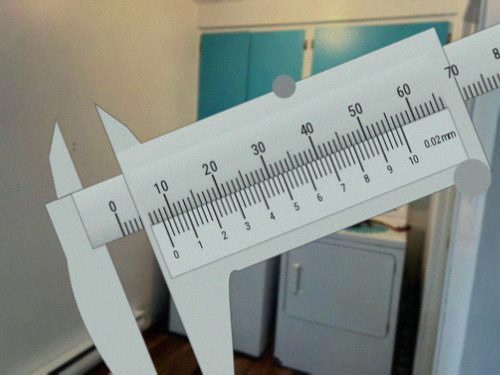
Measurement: 8.0 mm
